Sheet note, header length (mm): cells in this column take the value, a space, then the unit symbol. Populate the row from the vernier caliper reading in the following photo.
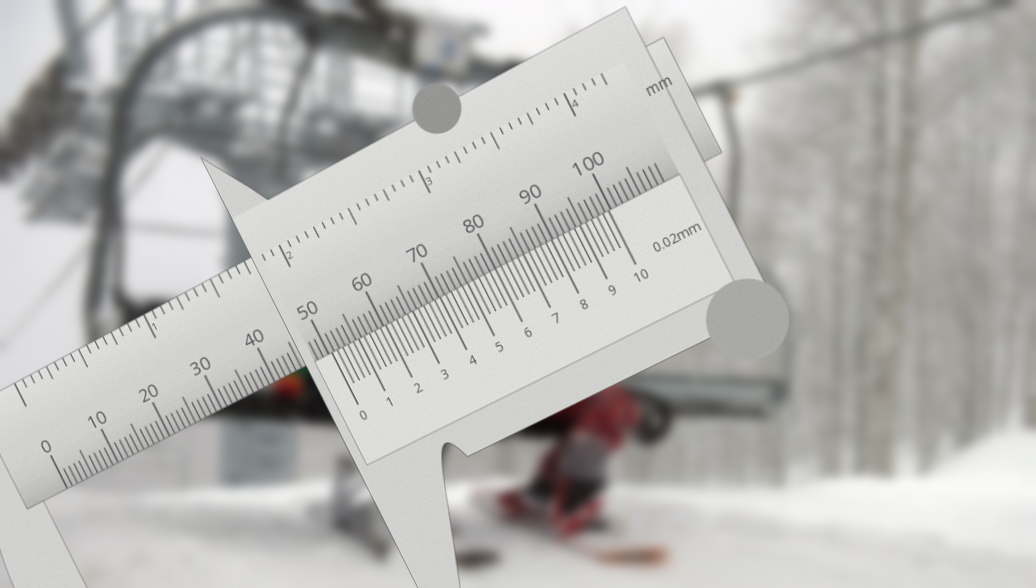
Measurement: 50.6 mm
